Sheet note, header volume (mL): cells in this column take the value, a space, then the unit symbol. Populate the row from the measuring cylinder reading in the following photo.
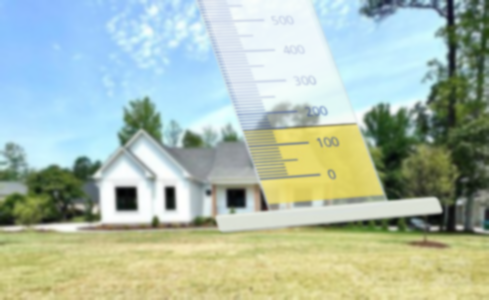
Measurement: 150 mL
